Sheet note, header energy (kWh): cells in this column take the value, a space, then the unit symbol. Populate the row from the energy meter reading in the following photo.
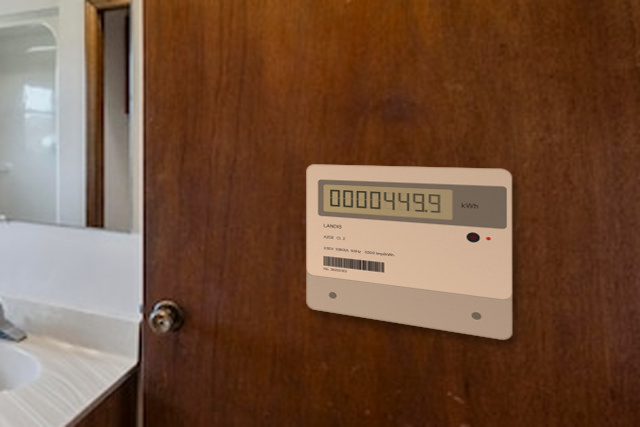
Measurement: 449.9 kWh
